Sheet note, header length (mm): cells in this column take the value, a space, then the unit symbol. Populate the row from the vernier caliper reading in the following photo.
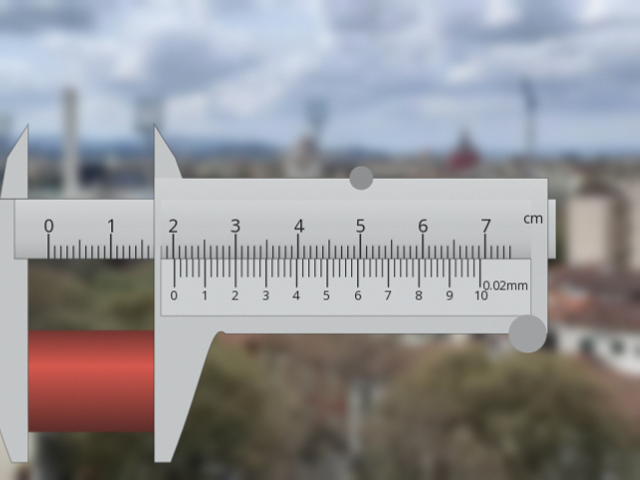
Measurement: 20.2 mm
